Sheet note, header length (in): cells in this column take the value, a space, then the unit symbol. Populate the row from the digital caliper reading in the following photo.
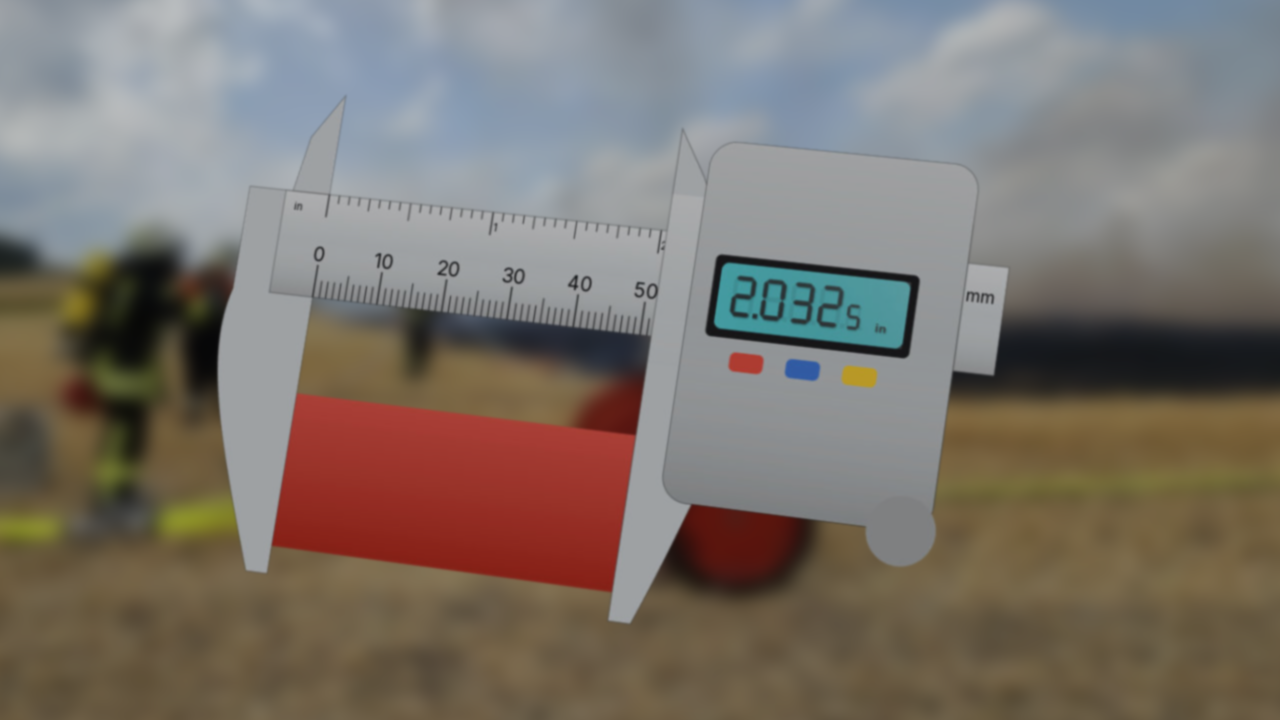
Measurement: 2.0325 in
